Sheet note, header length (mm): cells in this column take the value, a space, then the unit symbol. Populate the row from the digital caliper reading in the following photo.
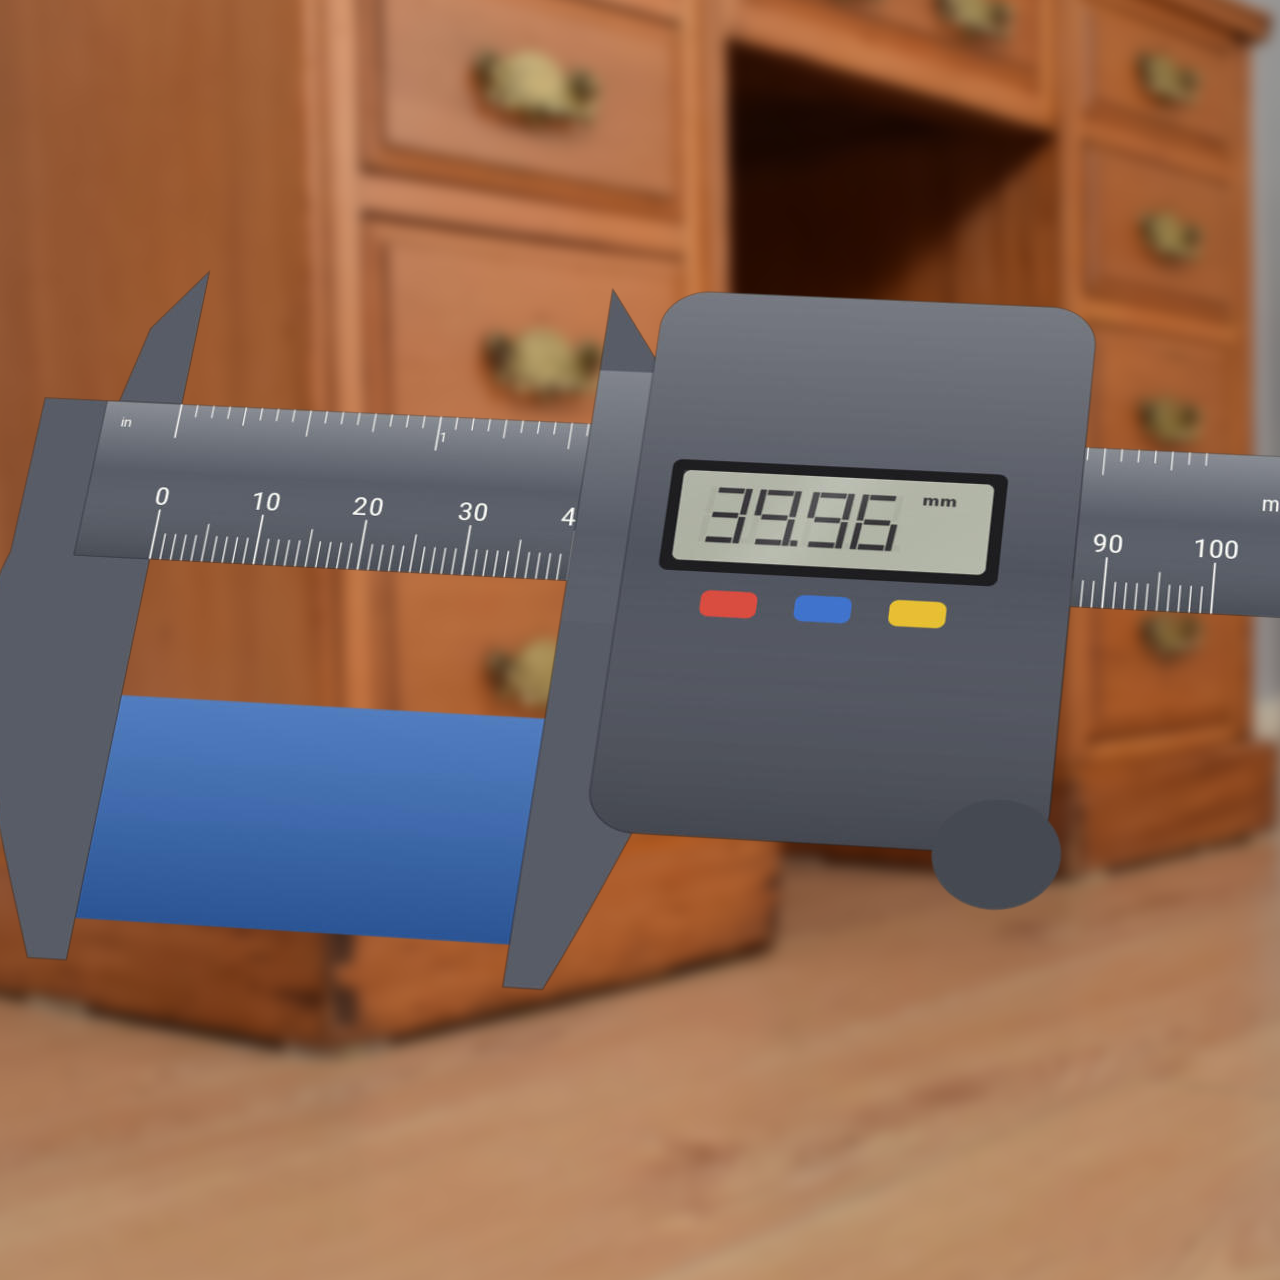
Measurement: 39.96 mm
